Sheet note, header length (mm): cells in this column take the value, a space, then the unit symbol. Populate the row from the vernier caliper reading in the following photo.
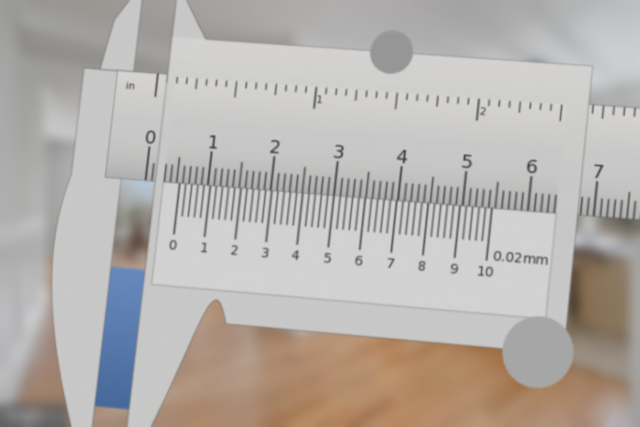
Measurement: 5.5 mm
